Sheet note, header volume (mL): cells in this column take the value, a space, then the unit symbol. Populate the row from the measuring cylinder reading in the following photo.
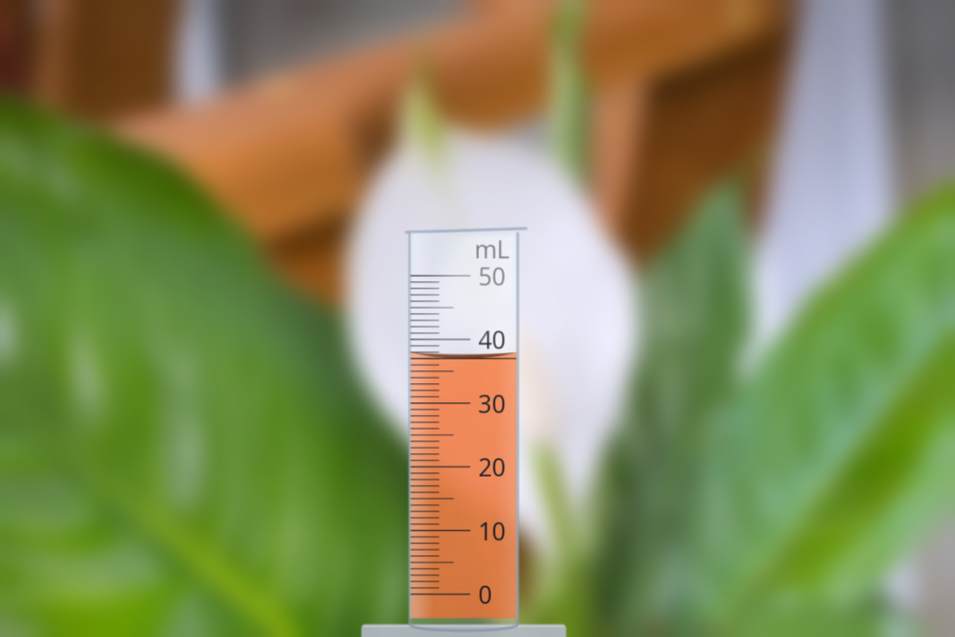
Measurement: 37 mL
